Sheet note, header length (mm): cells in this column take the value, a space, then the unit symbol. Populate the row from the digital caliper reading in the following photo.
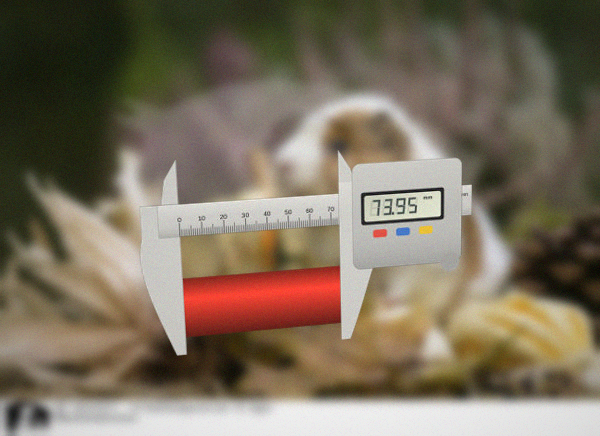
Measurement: 73.95 mm
